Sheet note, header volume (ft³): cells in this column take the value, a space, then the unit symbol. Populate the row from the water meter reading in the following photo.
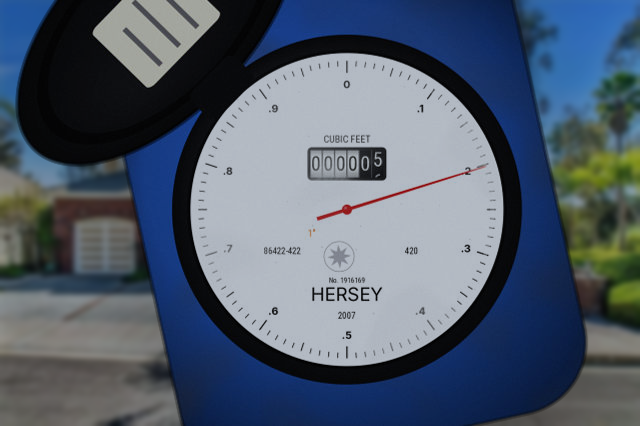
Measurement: 5.20 ft³
